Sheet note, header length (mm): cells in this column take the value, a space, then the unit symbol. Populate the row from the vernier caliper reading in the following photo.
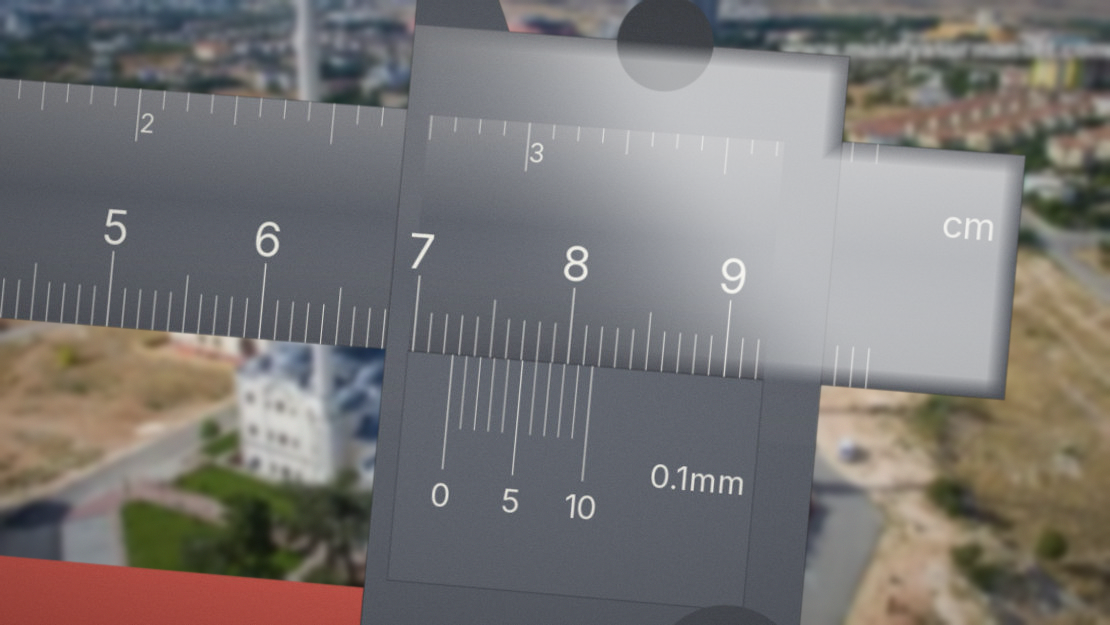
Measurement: 72.6 mm
